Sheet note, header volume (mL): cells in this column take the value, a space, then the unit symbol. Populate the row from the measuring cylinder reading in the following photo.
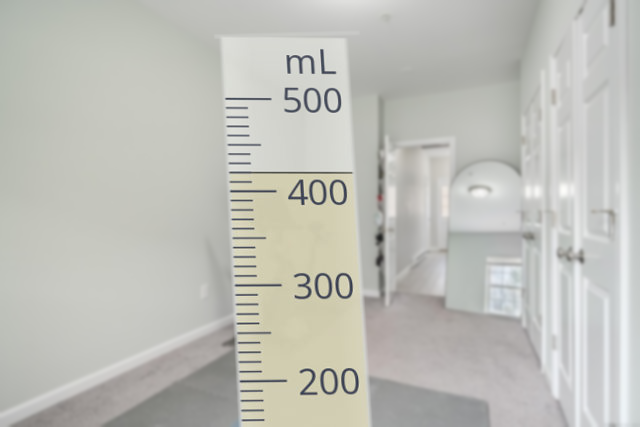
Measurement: 420 mL
